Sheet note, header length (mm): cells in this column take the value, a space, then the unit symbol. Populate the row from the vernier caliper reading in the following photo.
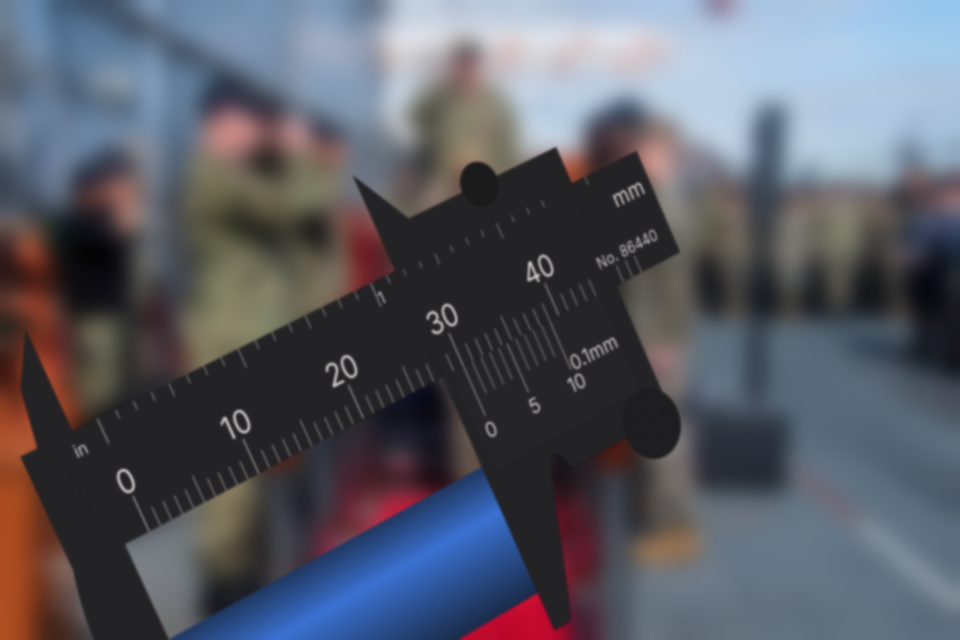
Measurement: 30.0 mm
